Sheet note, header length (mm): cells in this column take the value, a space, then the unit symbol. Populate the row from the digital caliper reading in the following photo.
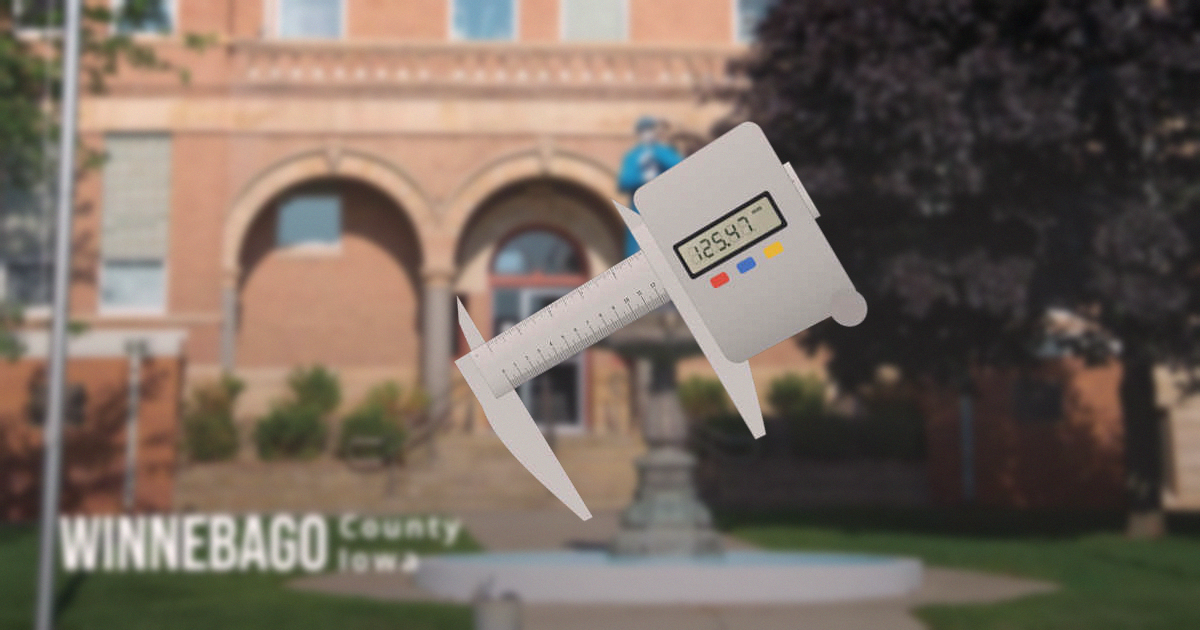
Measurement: 125.47 mm
